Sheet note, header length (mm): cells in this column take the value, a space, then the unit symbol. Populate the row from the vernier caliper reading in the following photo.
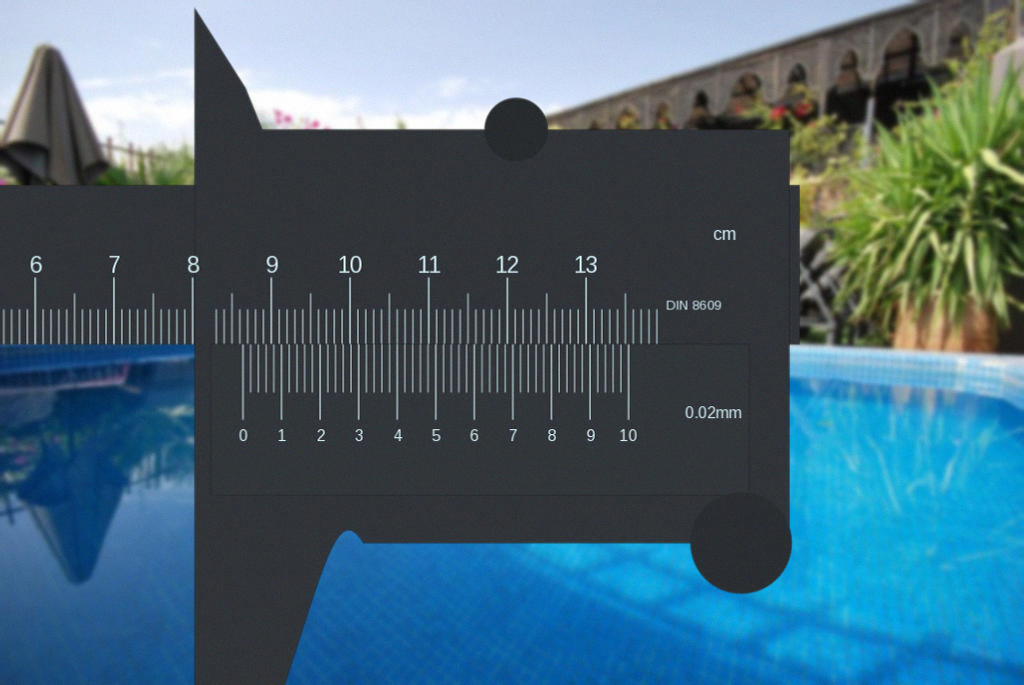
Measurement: 86.4 mm
